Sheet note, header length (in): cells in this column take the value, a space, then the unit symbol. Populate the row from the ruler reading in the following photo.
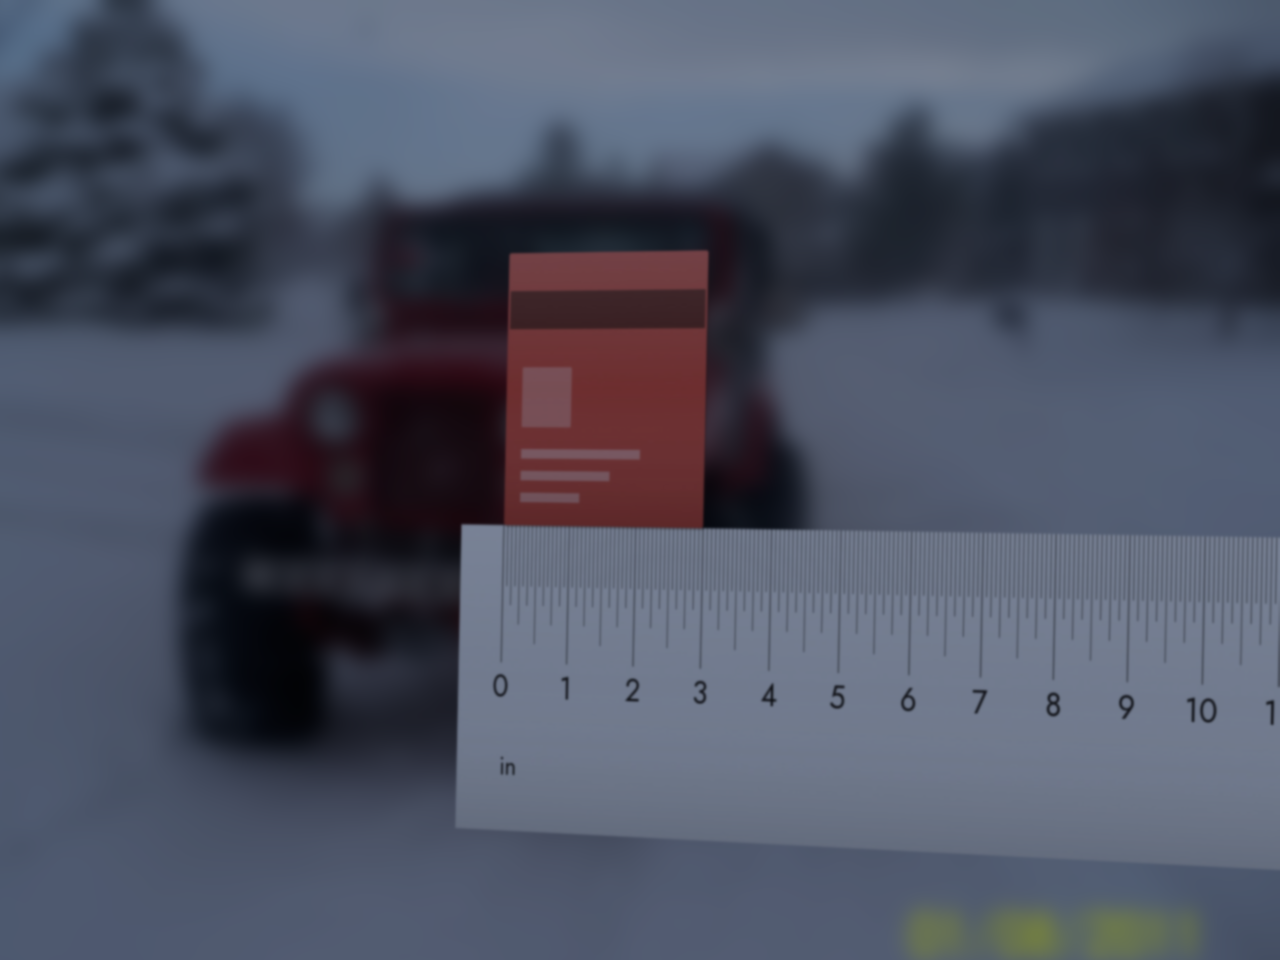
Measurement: 3 in
